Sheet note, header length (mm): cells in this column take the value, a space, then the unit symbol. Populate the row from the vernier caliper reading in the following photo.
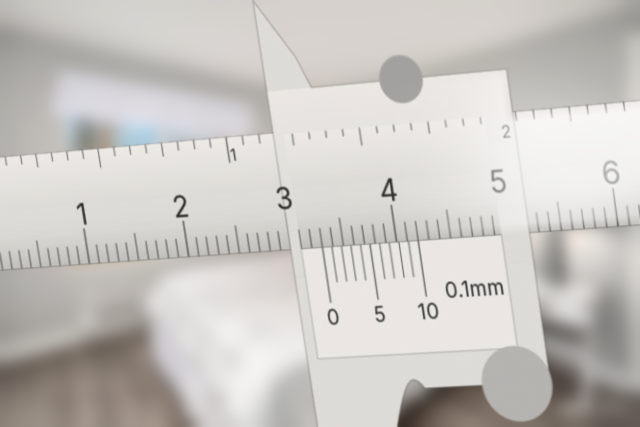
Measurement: 33.0 mm
